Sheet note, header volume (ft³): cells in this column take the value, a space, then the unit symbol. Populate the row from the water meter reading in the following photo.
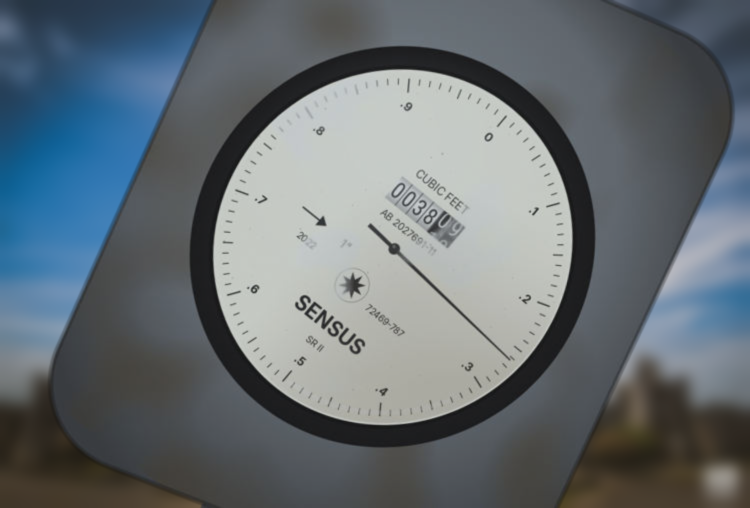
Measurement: 3809.26 ft³
